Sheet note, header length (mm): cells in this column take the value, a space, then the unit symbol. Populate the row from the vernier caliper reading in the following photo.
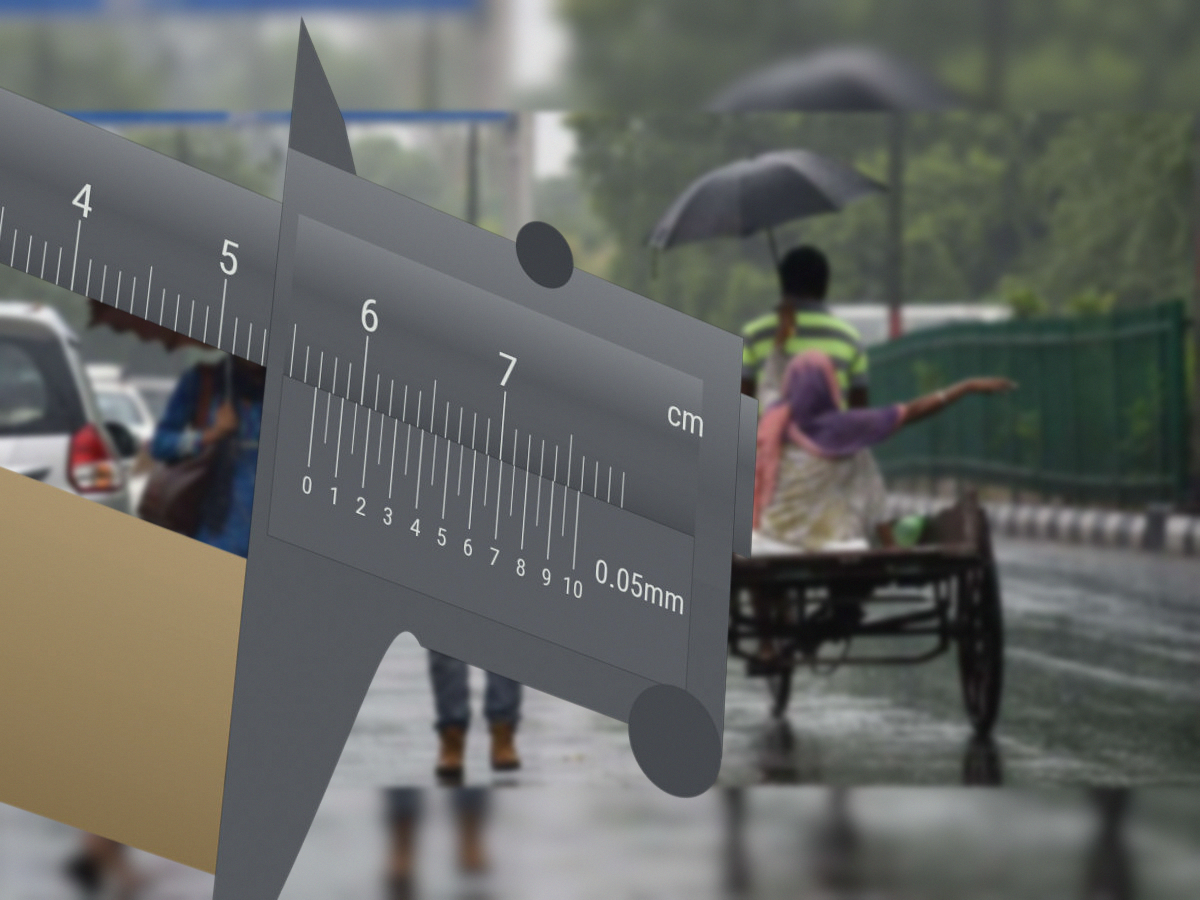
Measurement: 56.8 mm
